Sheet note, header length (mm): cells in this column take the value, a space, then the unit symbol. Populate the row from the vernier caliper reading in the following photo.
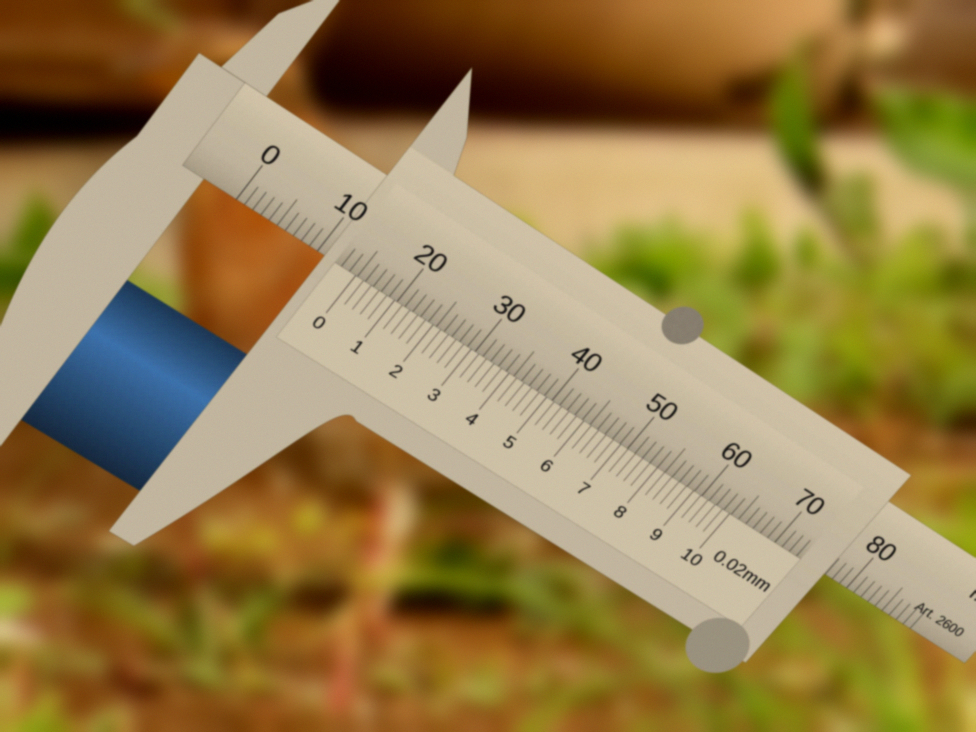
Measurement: 14.8 mm
